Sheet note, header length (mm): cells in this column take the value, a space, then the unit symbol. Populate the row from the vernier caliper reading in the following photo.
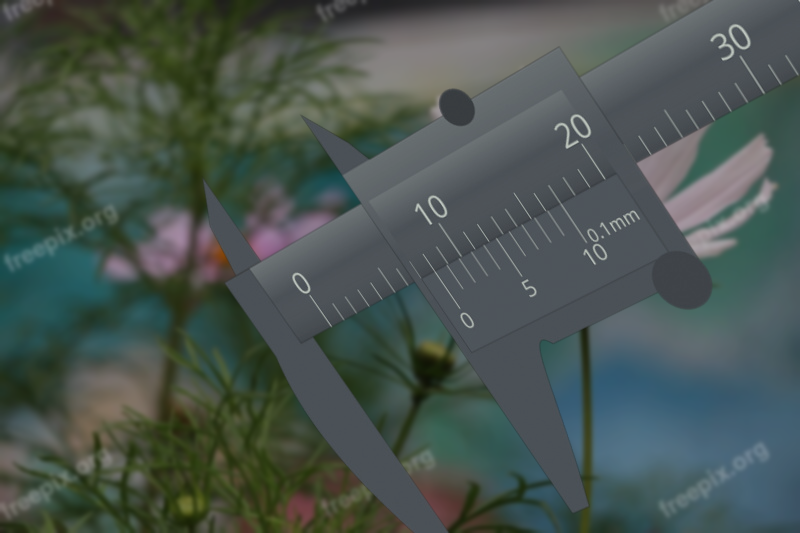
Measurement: 8.0 mm
